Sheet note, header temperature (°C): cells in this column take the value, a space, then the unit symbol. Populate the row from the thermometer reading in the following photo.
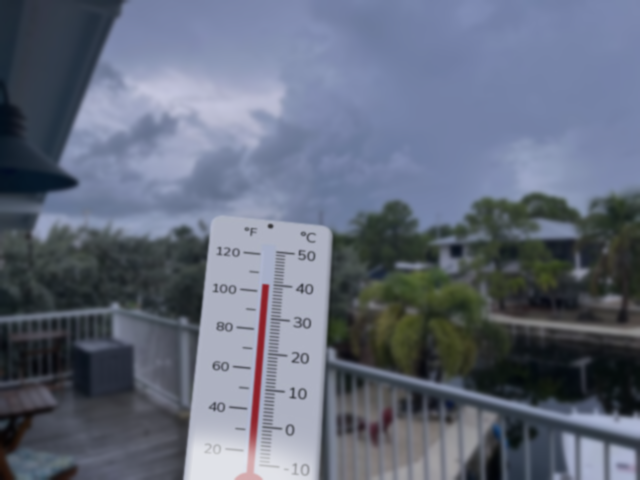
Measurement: 40 °C
